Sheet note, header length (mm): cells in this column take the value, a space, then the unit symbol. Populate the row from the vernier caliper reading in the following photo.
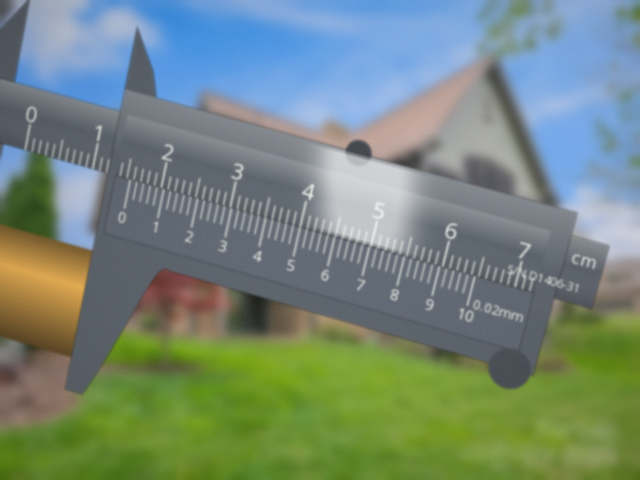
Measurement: 15.5 mm
